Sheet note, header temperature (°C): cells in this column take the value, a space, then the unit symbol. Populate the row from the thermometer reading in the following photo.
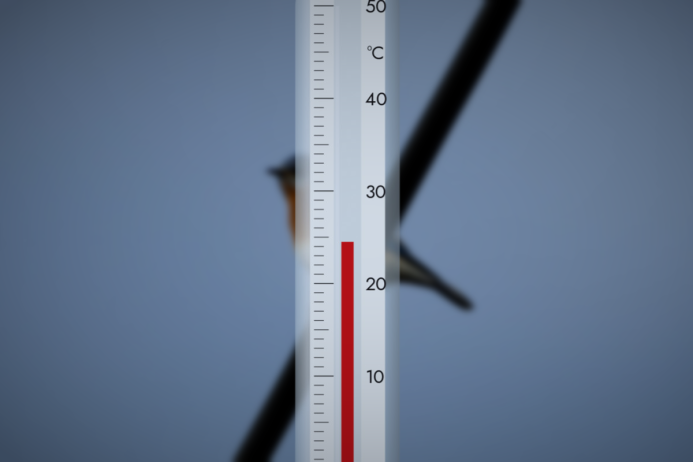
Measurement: 24.5 °C
